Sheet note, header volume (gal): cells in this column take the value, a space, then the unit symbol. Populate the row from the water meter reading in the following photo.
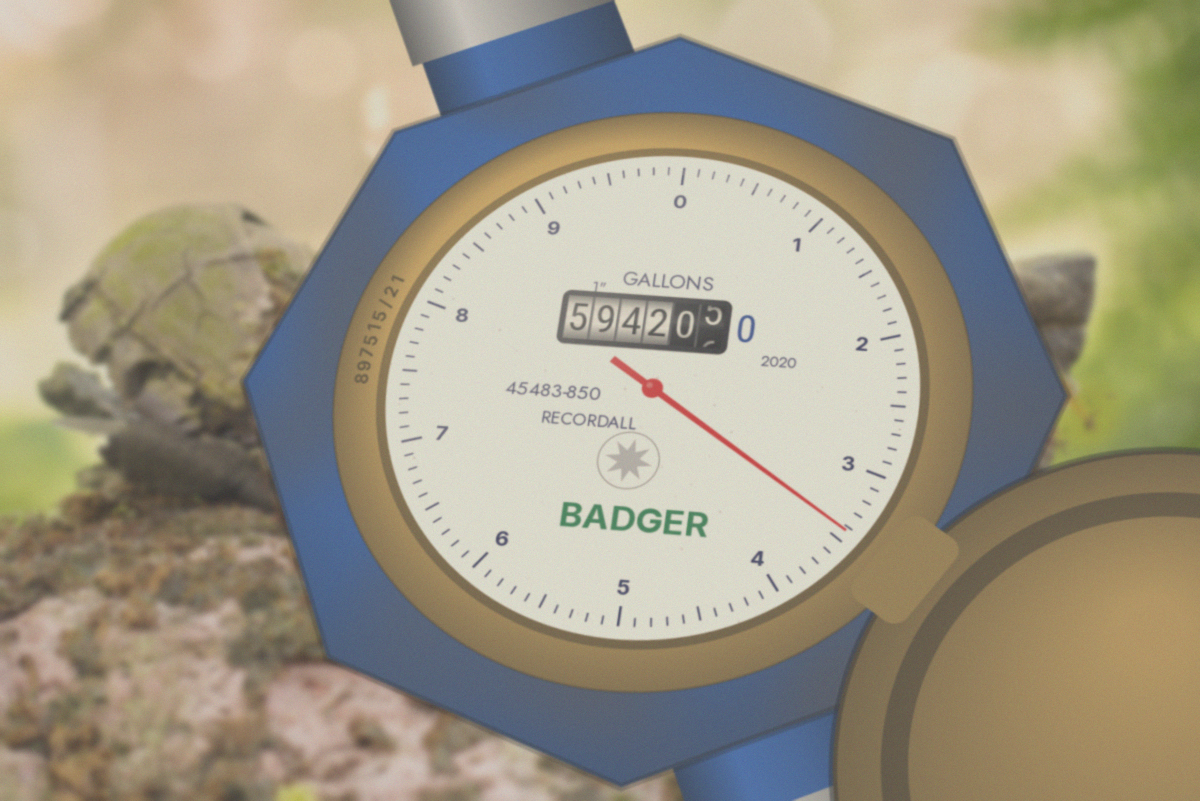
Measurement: 5942053.4 gal
